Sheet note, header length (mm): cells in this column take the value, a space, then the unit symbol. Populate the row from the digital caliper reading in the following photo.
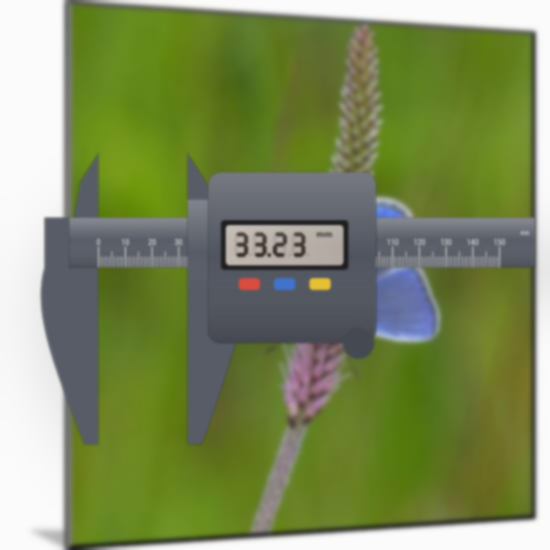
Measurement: 33.23 mm
